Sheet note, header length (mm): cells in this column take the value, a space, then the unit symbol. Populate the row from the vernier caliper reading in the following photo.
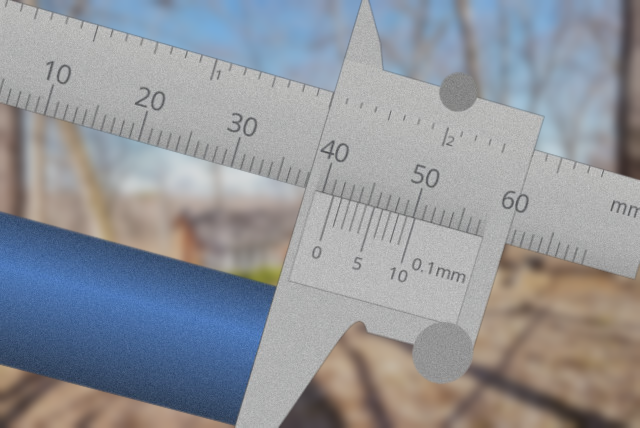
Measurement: 41.2 mm
